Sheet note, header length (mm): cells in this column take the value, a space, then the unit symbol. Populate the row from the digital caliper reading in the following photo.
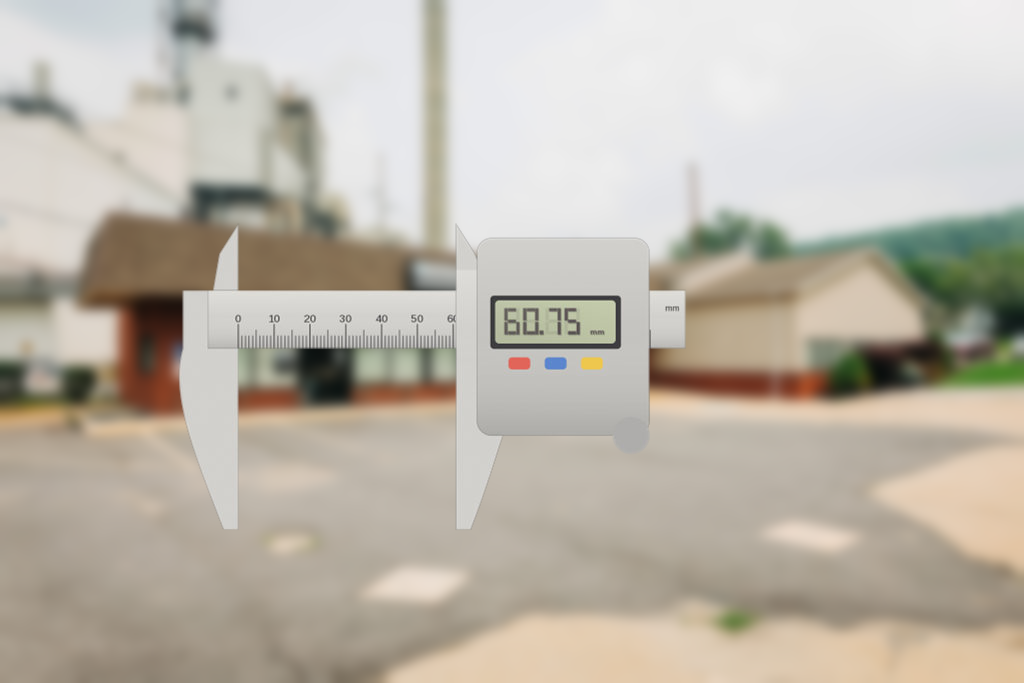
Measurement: 60.75 mm
